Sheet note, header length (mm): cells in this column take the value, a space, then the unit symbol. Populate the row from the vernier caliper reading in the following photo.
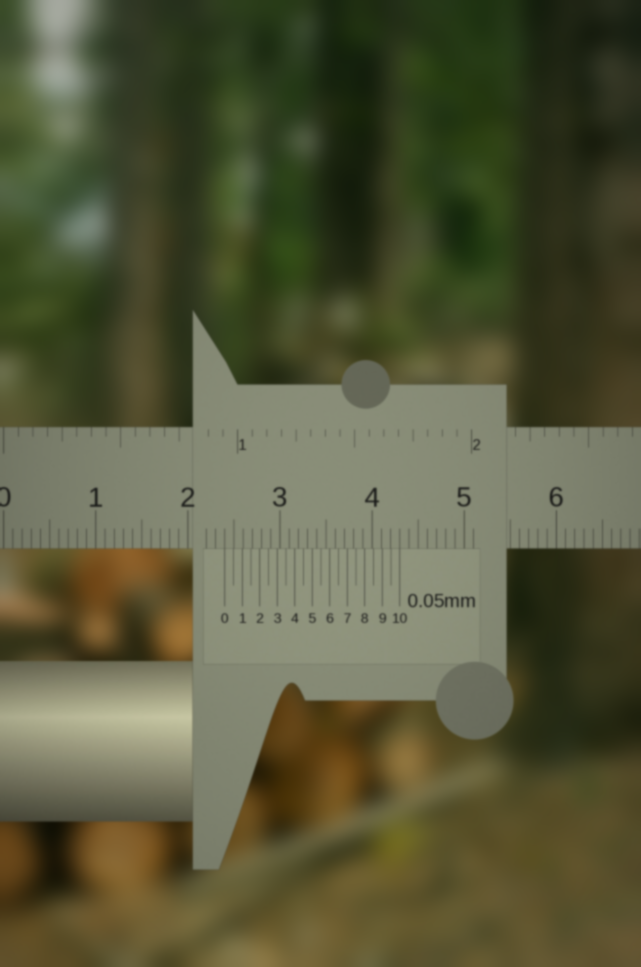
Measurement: 24.0 mm
